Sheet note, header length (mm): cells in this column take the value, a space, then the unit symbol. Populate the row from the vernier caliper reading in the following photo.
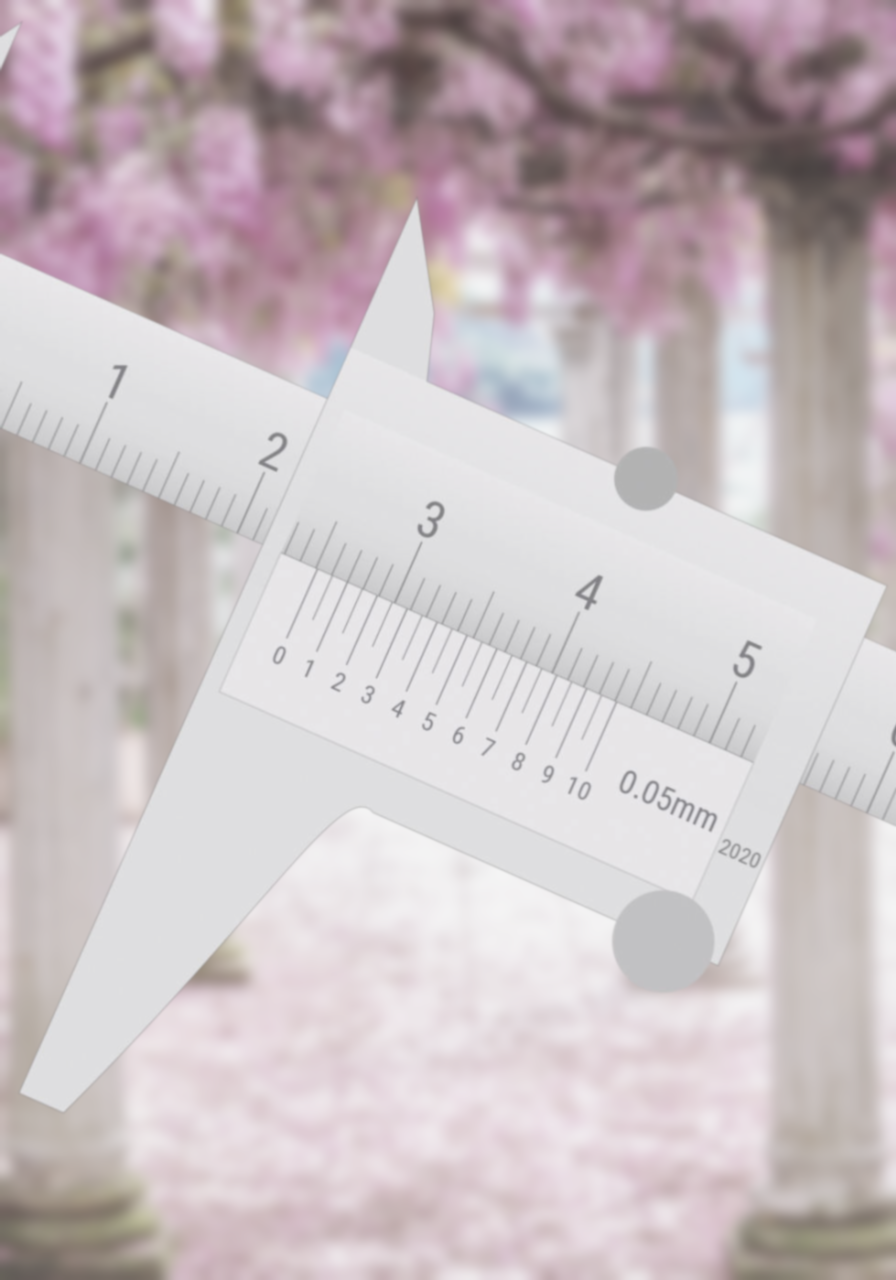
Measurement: 25.1 mm
